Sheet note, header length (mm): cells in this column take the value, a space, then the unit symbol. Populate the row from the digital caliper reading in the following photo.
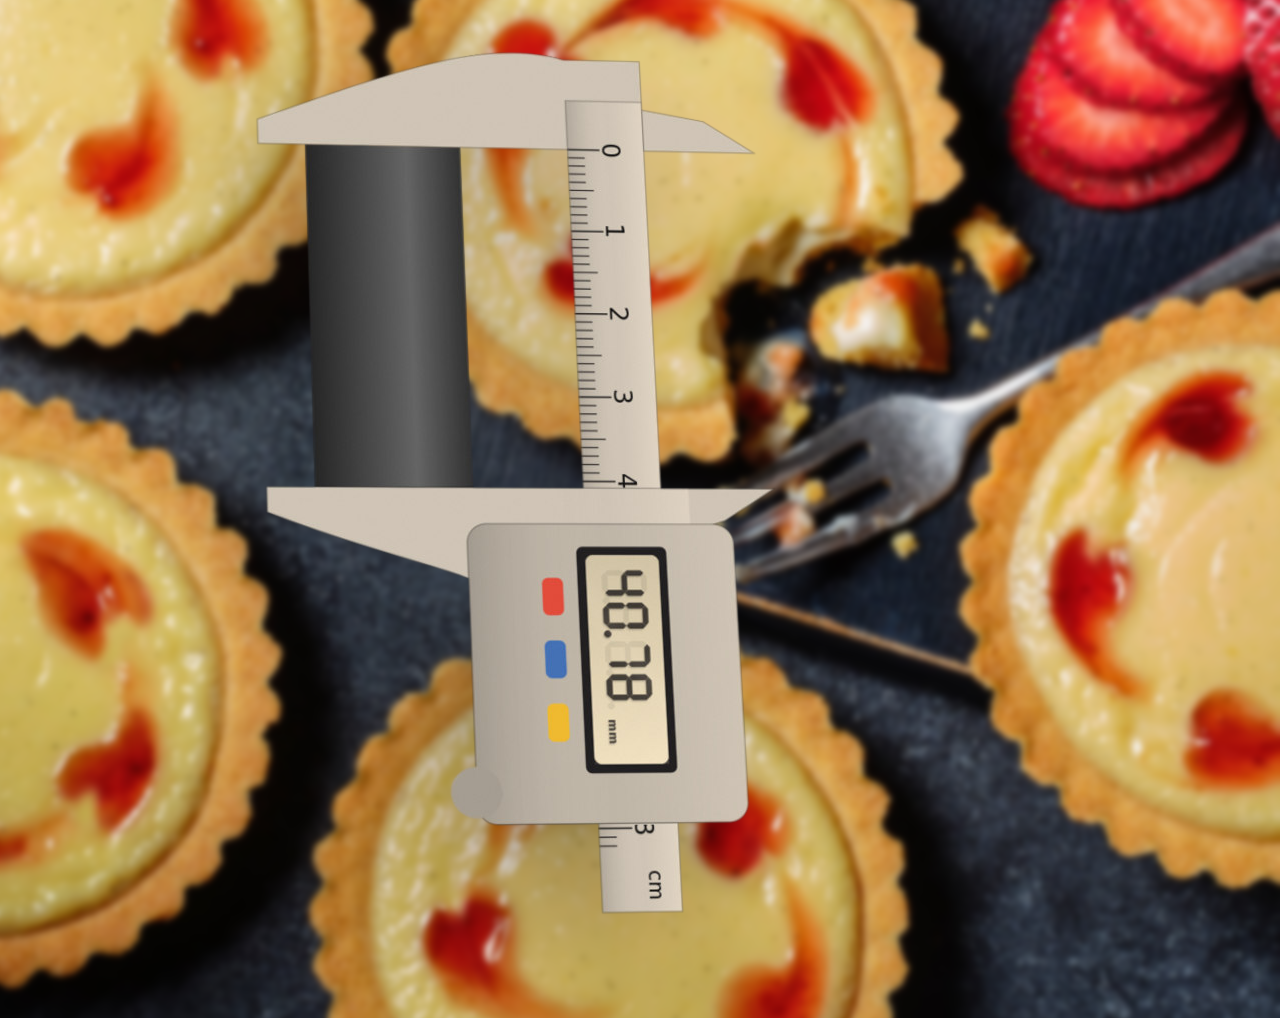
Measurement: 40.78 mm
